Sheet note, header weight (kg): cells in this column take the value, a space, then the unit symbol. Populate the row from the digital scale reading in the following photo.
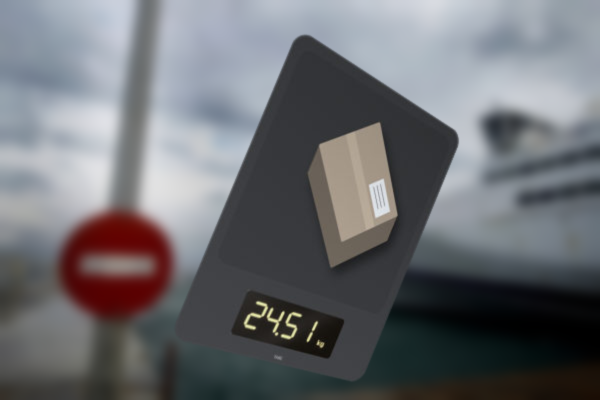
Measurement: 24.51 kg
